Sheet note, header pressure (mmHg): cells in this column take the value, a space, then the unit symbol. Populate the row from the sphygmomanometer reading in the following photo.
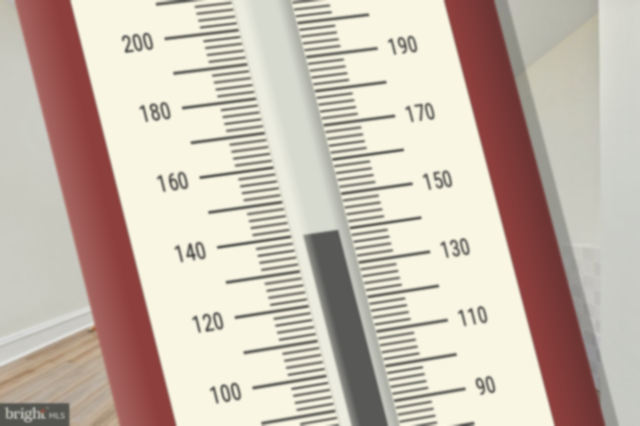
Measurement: 140 mmHg
